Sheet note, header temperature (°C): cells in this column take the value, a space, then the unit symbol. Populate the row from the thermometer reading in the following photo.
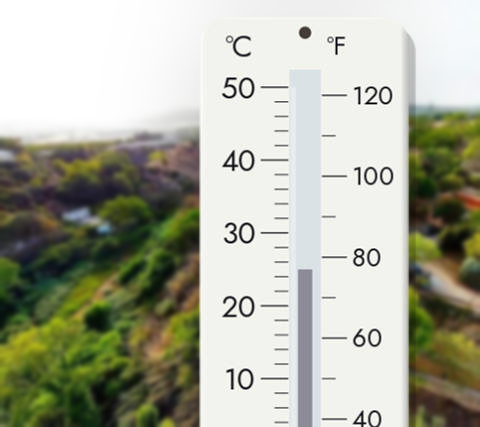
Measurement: 25 °C
